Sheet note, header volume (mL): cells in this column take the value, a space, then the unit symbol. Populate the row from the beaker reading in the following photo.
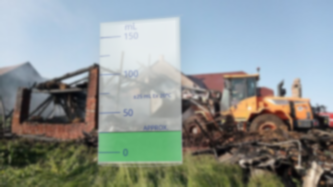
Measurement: 25 mL
